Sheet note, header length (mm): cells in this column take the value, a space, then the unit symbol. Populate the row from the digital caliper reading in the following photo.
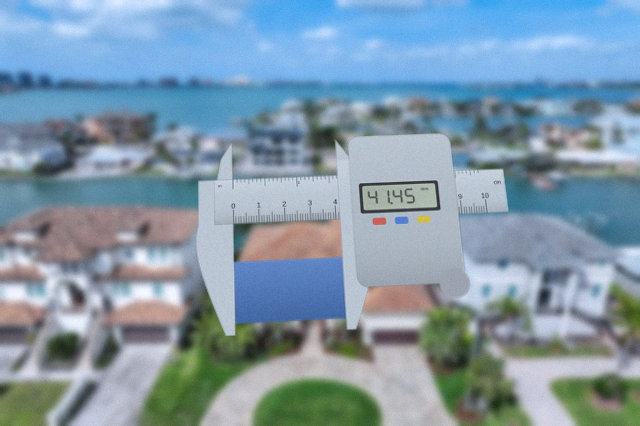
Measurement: 41.45 mm
